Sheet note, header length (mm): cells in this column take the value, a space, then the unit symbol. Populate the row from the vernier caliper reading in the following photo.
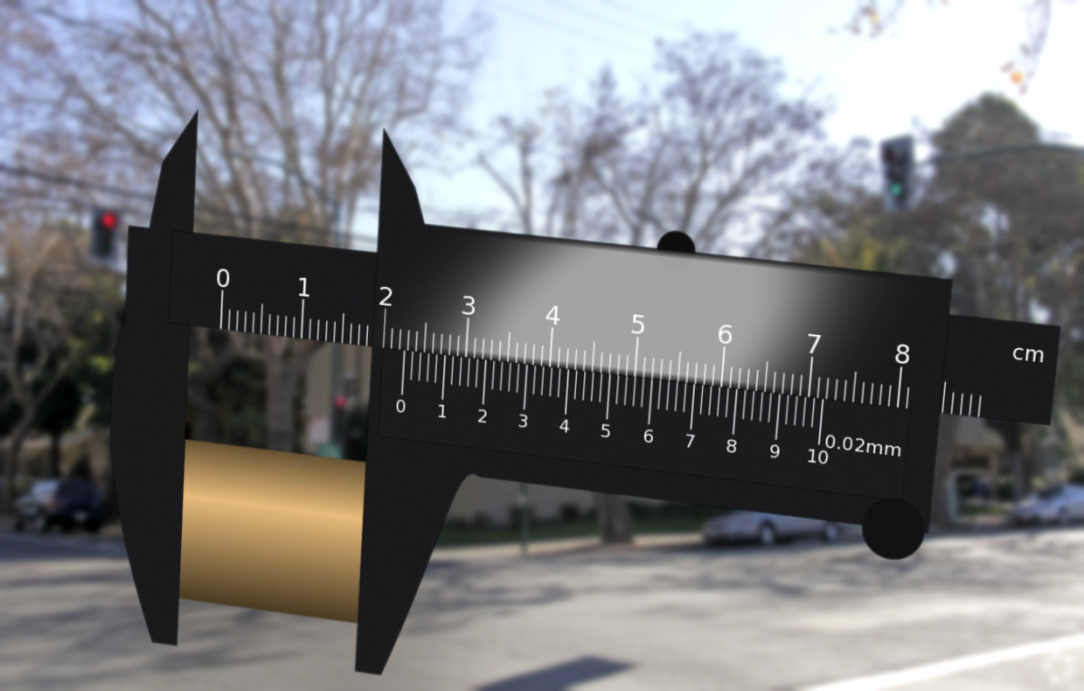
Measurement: 22.6 mm
